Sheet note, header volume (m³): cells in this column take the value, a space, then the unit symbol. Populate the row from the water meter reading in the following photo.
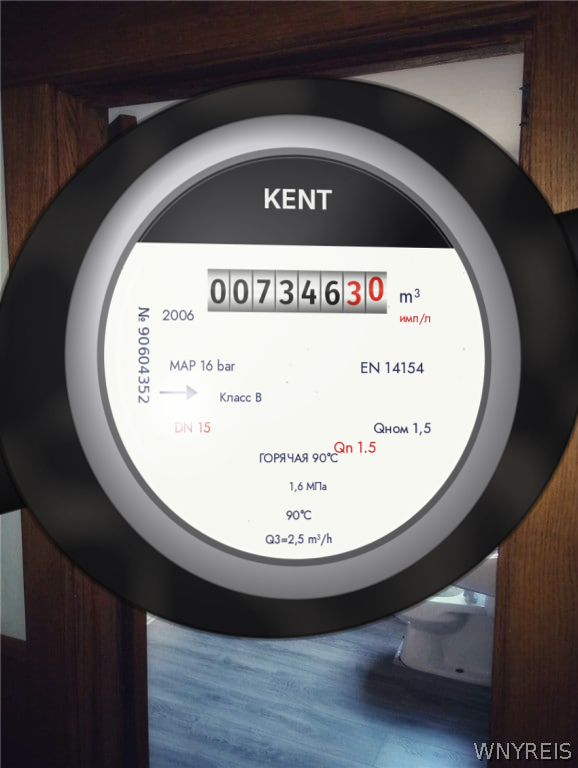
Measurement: 7346.30 m³
